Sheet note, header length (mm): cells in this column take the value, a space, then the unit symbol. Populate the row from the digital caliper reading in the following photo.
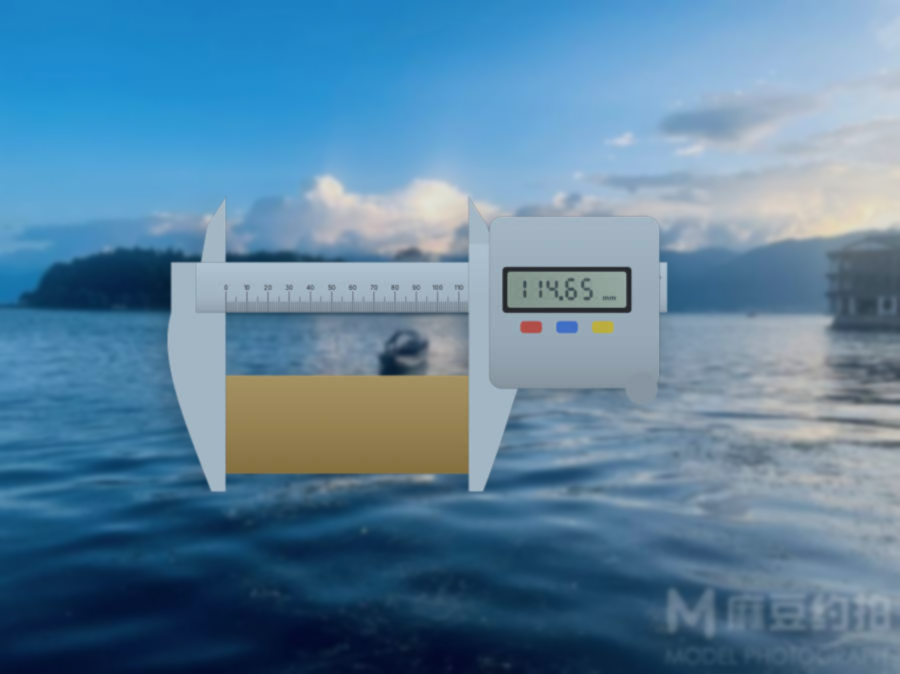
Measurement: 114.65 mm
